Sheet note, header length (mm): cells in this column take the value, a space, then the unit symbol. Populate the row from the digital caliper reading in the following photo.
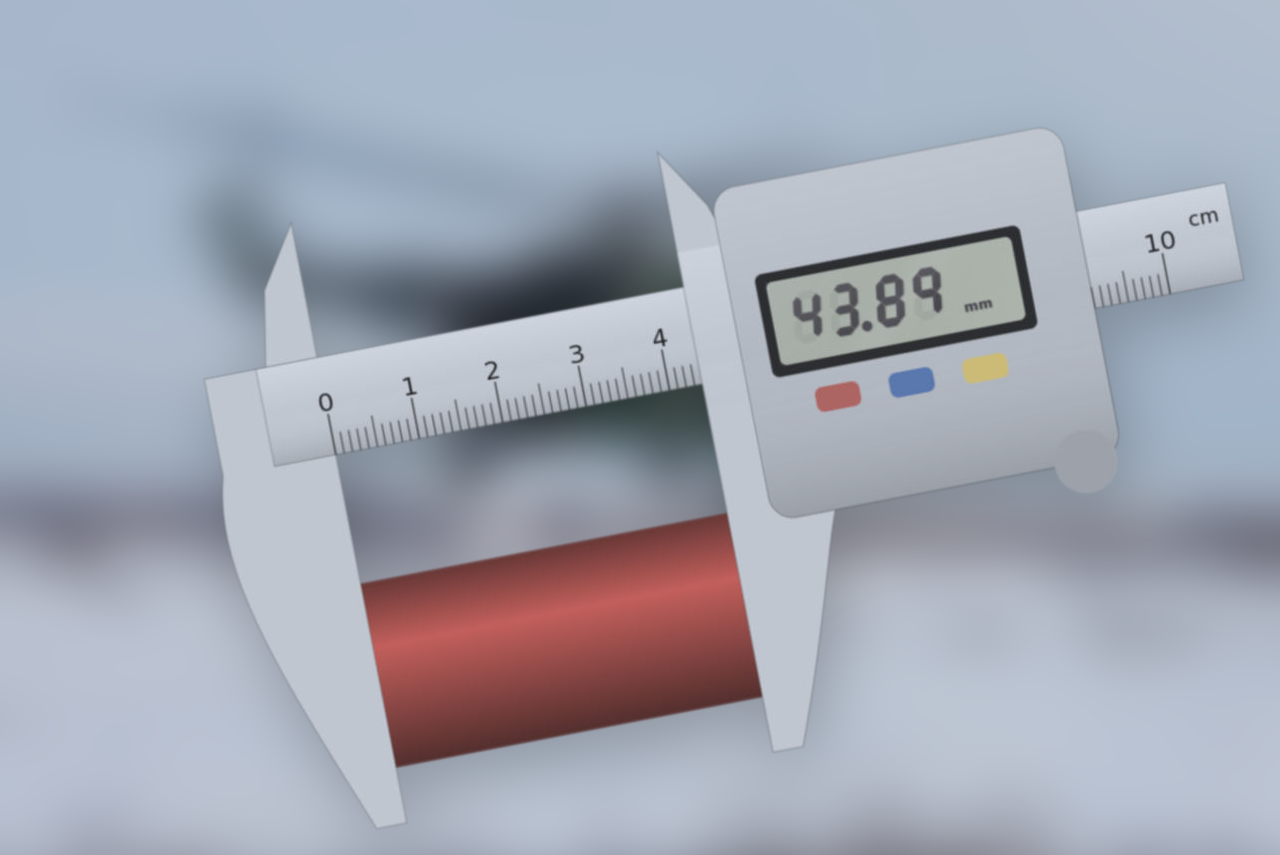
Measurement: 43.89 mm
